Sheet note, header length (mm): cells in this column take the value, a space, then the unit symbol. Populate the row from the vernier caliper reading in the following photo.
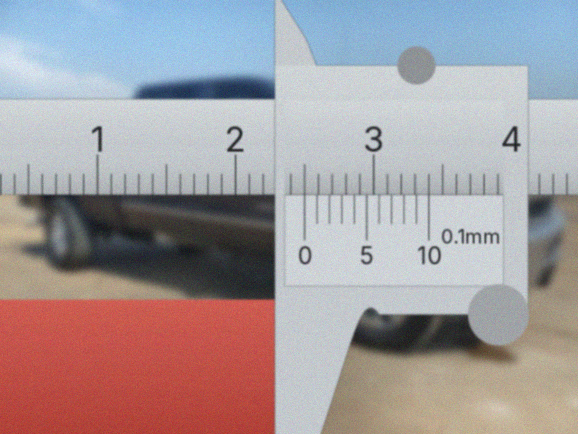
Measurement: 25.0 mm
